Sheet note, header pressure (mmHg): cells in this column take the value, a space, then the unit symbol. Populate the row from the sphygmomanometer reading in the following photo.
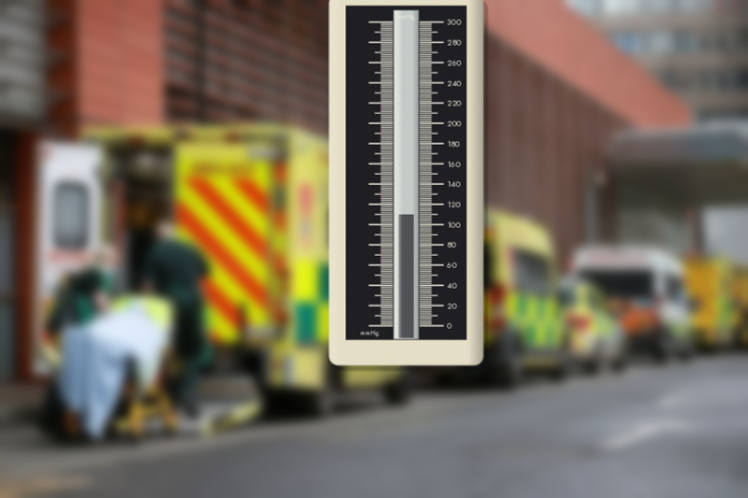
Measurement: 110 mmHg
